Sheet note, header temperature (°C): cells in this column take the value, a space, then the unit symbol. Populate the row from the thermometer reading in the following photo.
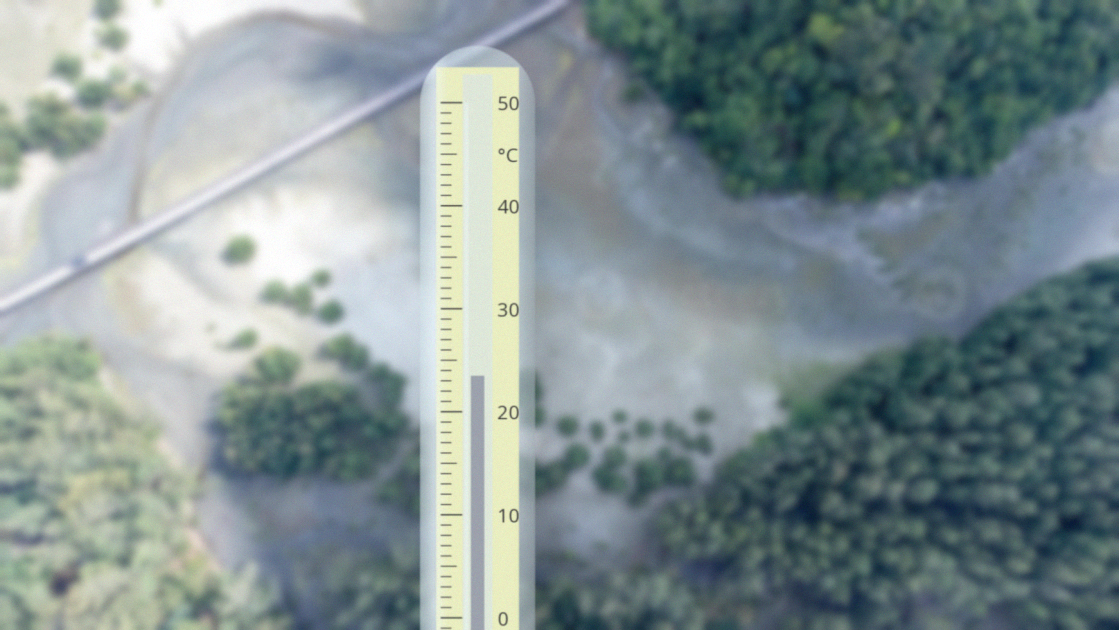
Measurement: 23.5 °C
